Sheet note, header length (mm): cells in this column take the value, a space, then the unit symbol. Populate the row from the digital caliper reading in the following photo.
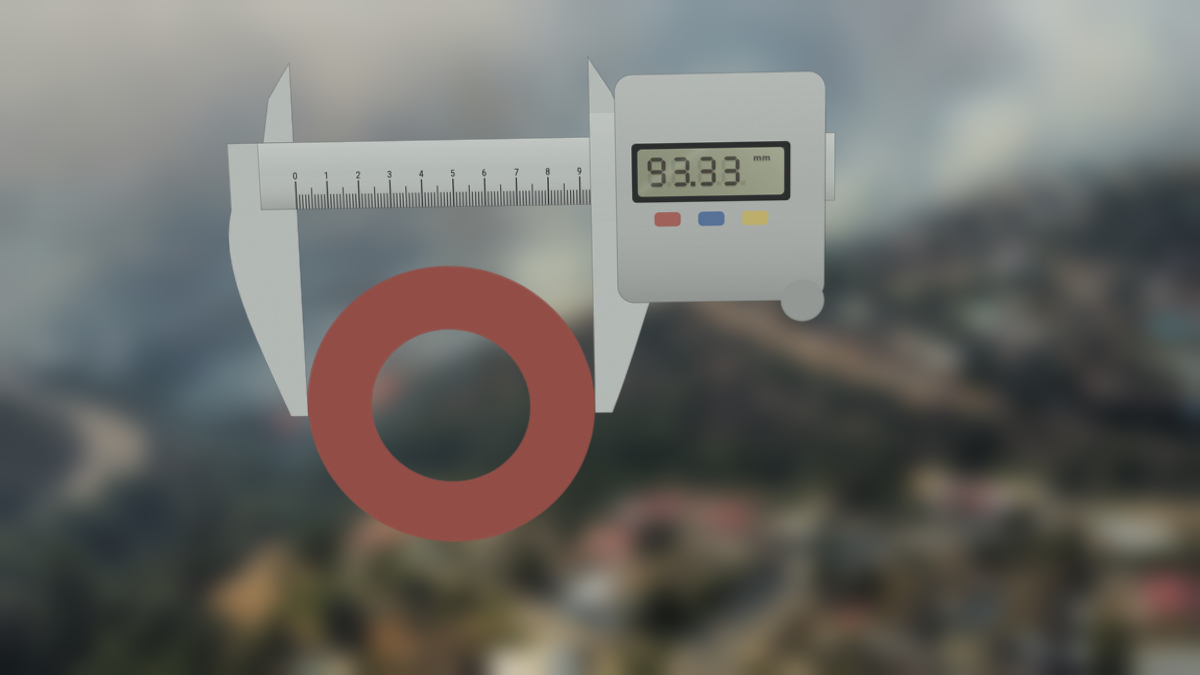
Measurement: 93.33 mm
